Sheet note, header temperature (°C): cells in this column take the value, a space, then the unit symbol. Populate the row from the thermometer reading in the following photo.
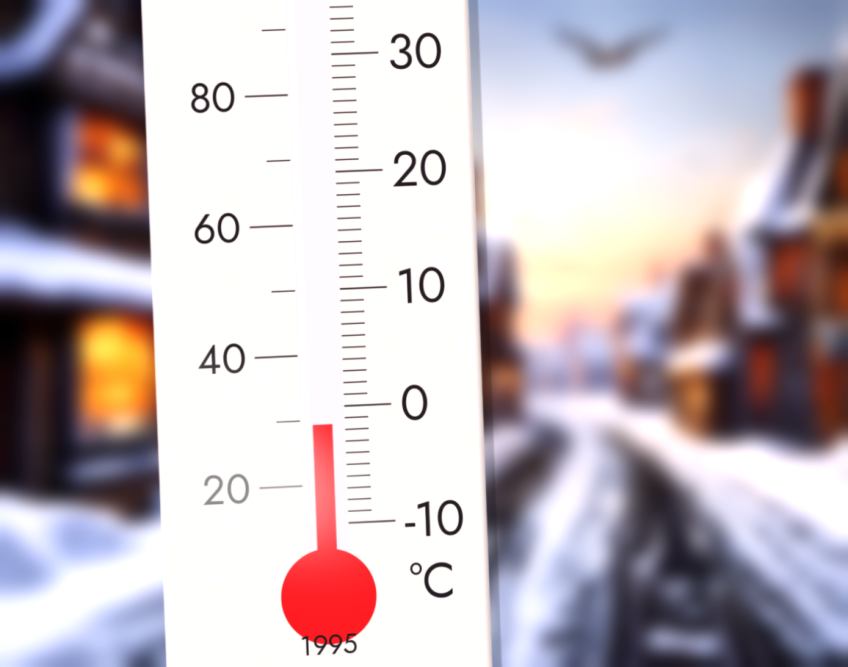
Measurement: -1.5 °C
